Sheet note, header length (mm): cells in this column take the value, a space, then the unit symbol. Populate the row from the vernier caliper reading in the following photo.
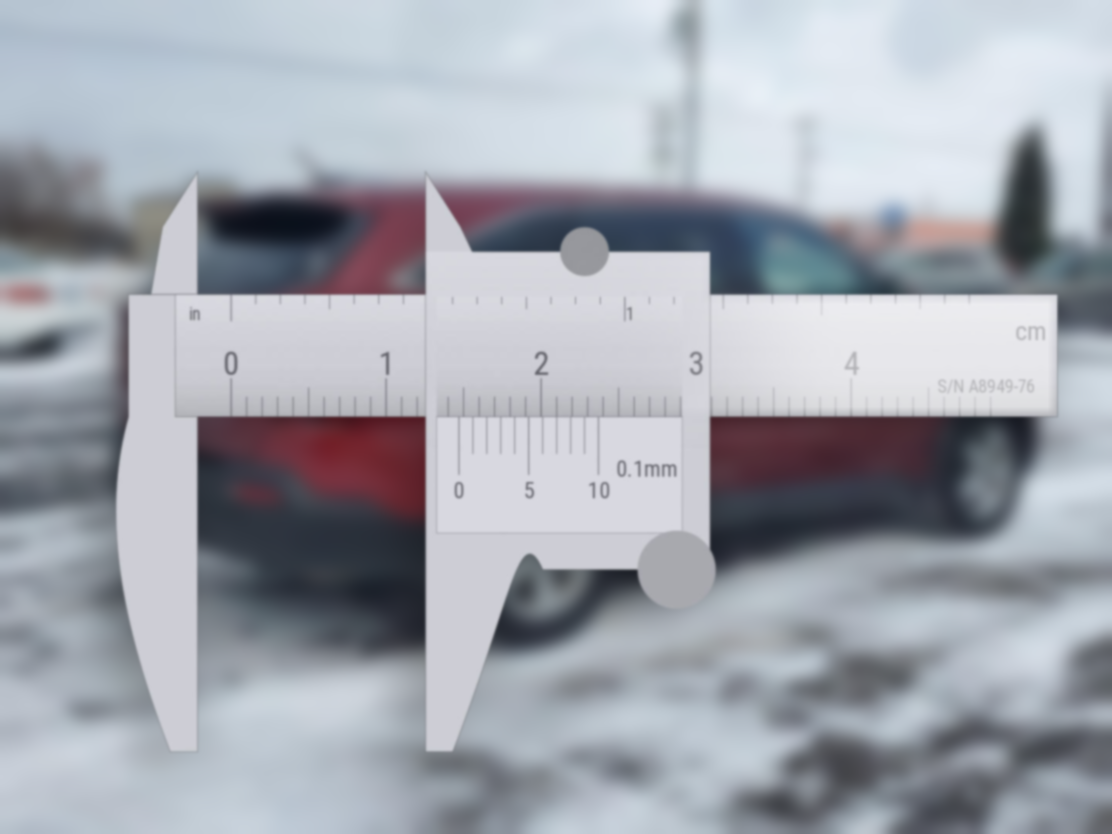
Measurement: 14.7 mm
